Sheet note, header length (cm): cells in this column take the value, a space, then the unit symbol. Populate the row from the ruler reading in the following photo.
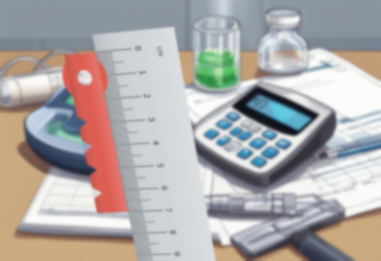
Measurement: 7 cm
